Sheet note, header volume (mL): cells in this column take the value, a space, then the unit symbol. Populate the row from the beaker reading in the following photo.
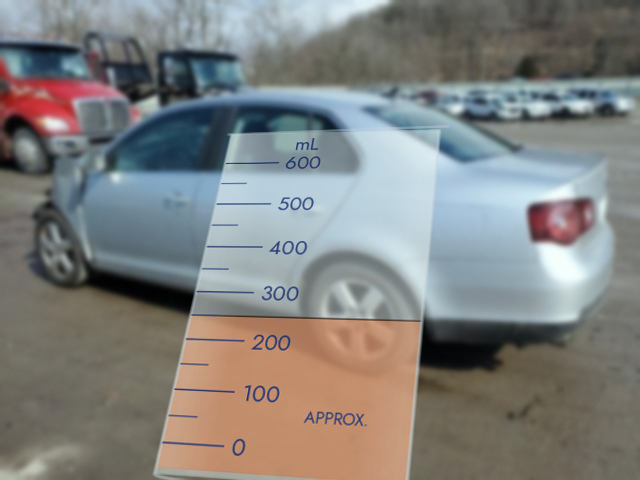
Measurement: 250 mL
